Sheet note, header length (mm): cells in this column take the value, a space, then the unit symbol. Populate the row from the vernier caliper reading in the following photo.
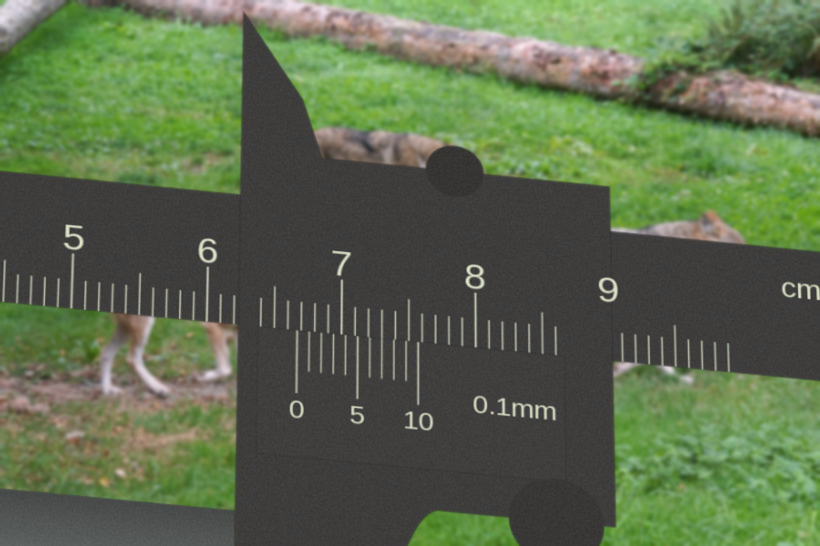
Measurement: 66.7 mm
